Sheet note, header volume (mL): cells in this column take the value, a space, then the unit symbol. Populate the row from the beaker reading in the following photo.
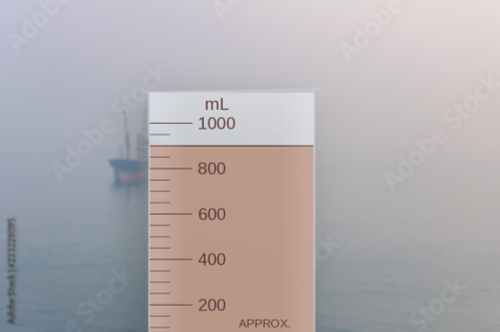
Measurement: 900 mL
